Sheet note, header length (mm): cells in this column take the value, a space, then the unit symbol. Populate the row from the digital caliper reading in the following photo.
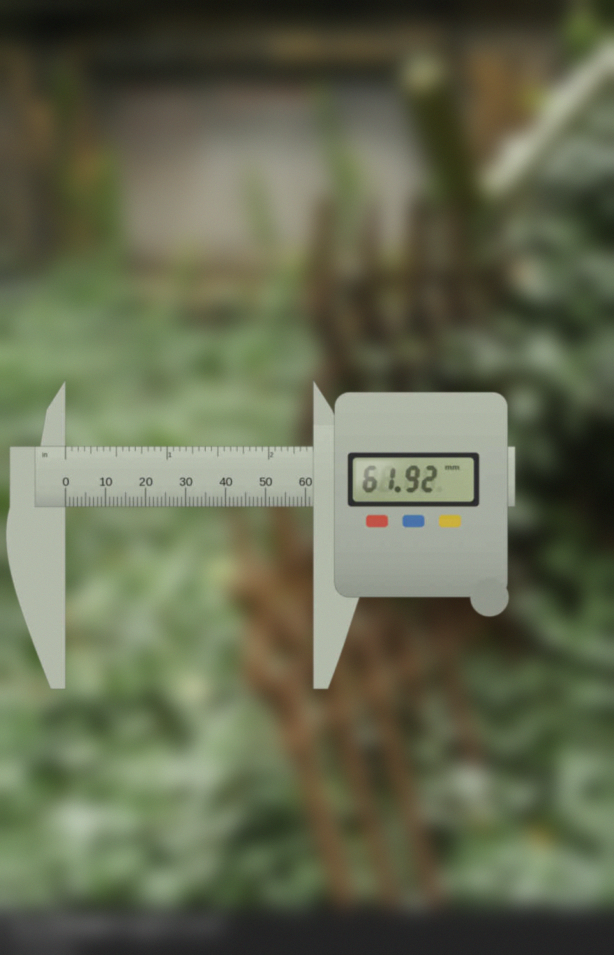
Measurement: 61.92 mm
